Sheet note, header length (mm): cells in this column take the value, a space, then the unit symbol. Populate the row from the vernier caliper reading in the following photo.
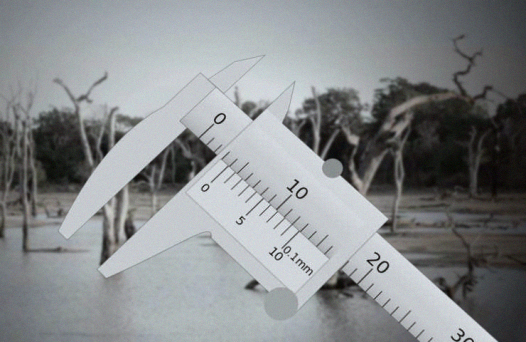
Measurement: 3.9 mm
